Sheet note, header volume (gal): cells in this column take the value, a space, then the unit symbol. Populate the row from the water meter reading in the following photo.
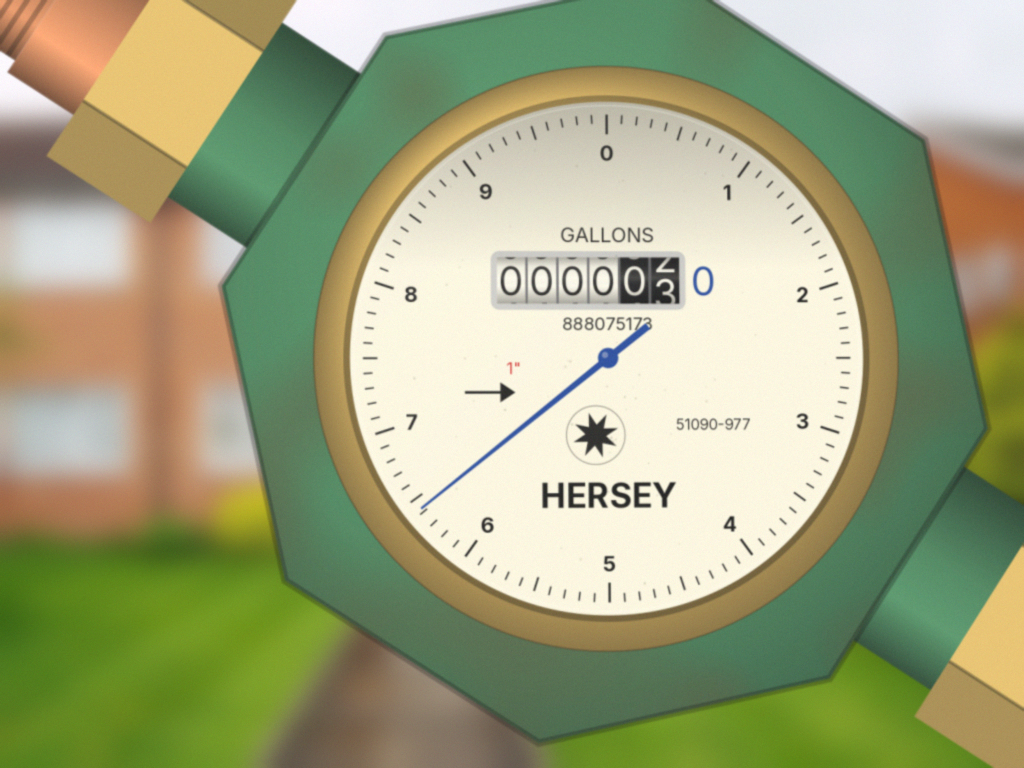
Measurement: 26.4 gal
